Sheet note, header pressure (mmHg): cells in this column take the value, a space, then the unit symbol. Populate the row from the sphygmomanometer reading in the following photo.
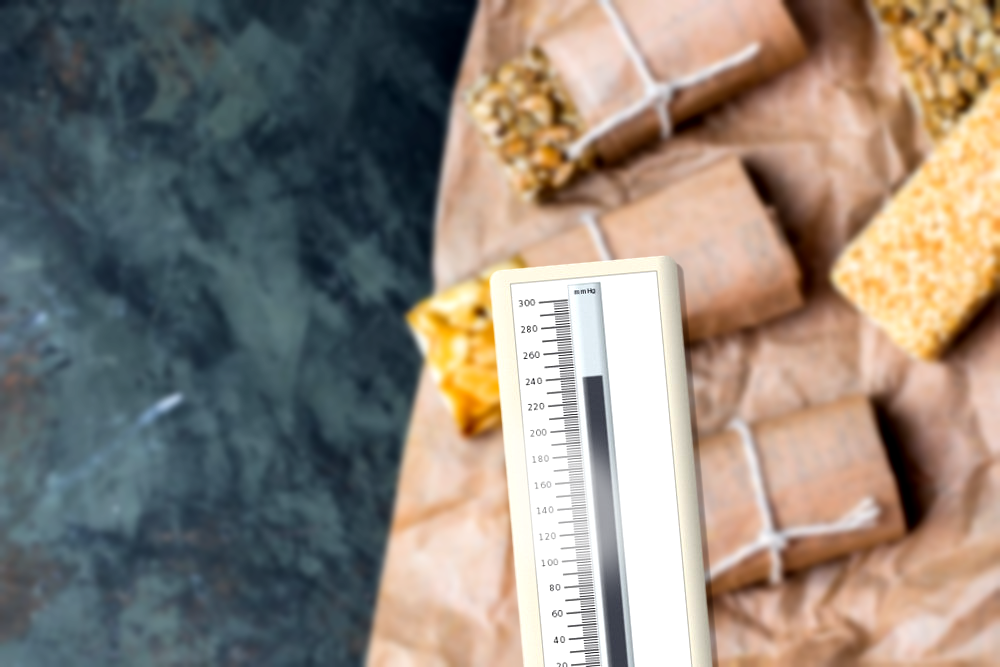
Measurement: 240 mmHg
